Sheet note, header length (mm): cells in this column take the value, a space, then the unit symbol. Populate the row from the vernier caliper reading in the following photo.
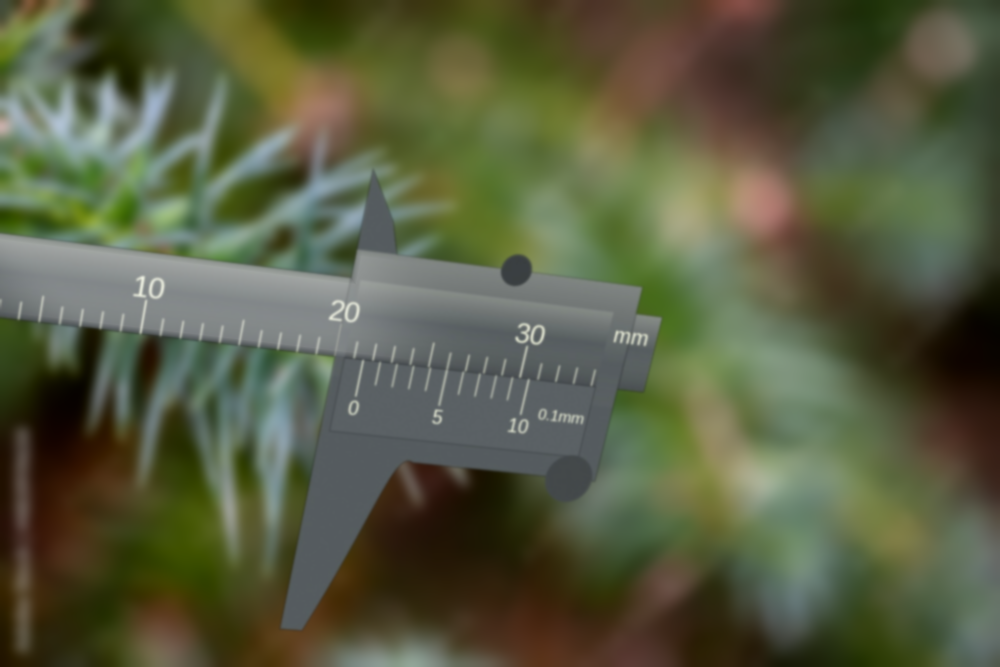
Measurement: 21.5 mm
